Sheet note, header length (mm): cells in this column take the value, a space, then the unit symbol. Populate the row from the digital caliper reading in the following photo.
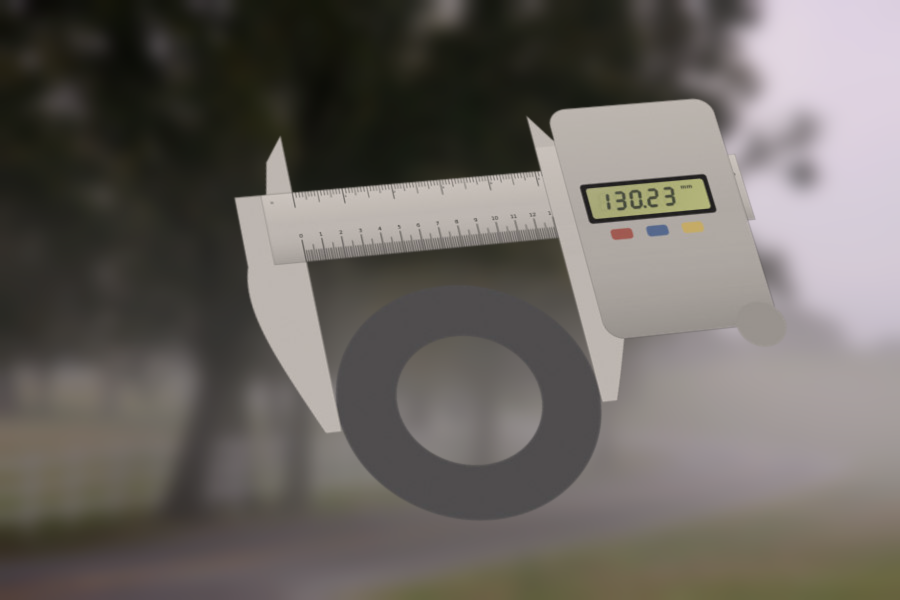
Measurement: 130.23 mm
